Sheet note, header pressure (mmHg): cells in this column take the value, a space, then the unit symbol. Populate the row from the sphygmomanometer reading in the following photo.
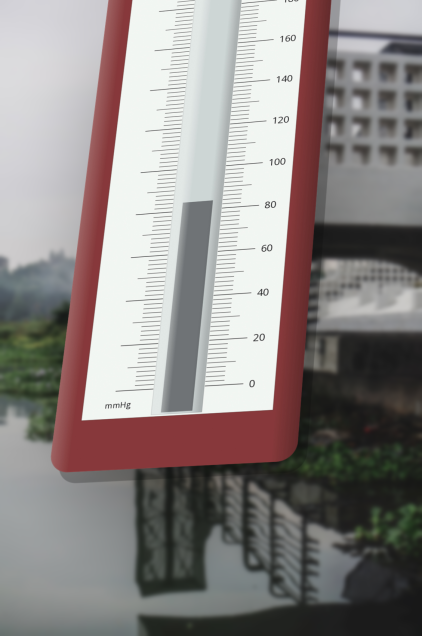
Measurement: 84 mmHg
